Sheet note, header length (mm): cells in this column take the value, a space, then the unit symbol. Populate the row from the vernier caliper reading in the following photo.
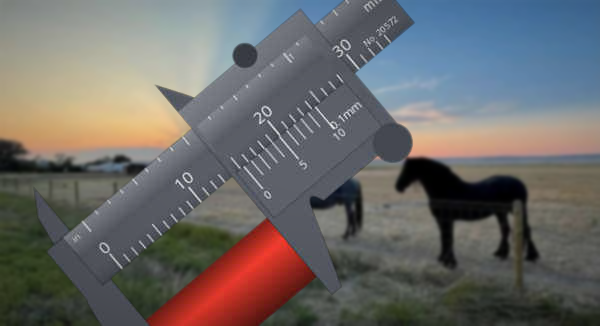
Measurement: 15.4 mm
